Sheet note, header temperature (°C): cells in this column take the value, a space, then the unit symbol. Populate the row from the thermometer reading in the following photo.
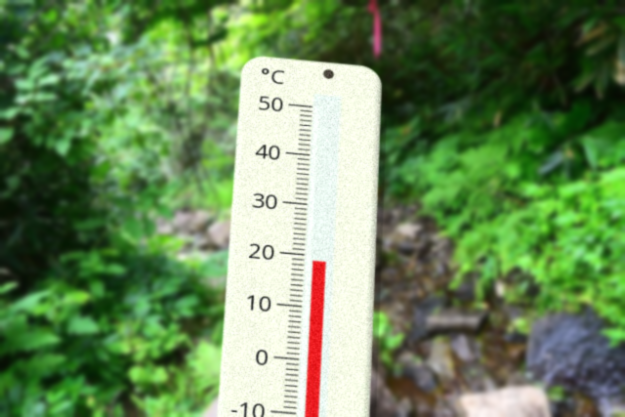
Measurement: 19 °C
